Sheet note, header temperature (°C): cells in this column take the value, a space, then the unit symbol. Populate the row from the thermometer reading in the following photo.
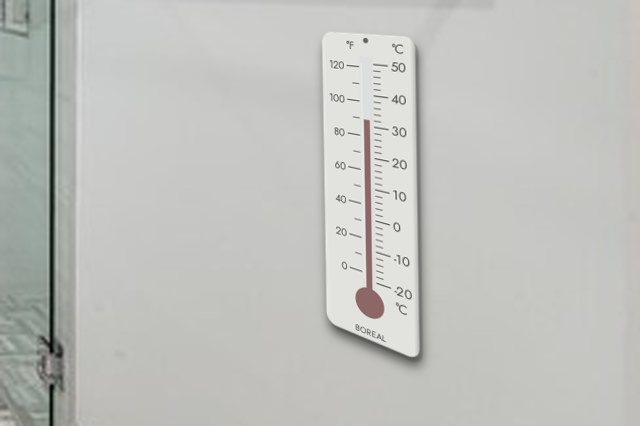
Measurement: 32 °C
